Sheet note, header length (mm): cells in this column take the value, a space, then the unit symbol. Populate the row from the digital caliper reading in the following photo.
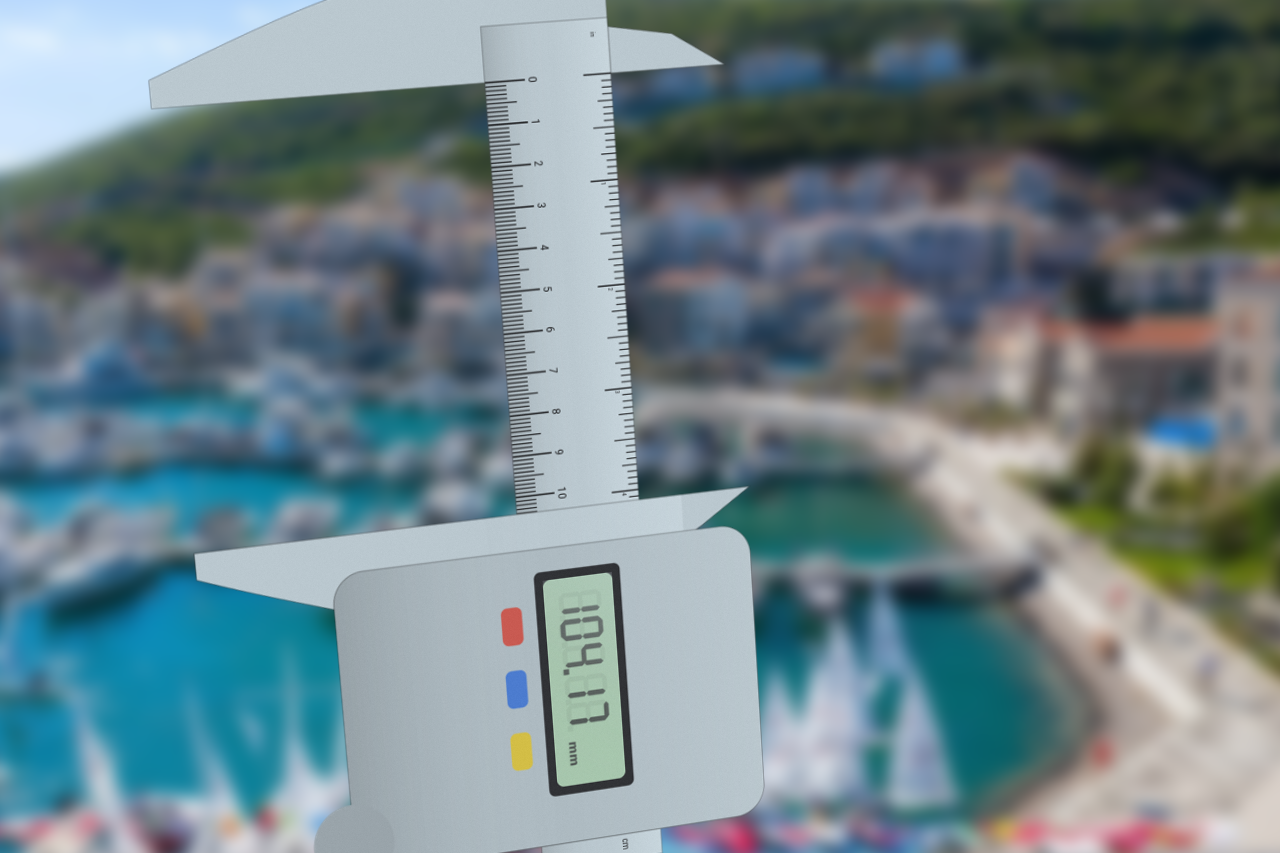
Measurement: 104.17 mm
